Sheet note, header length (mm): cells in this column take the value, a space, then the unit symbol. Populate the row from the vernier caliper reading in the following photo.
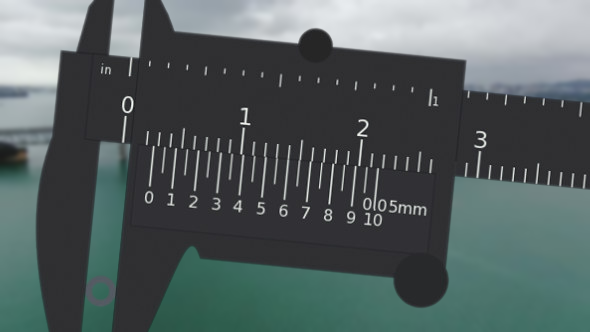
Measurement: 2.6 mm
